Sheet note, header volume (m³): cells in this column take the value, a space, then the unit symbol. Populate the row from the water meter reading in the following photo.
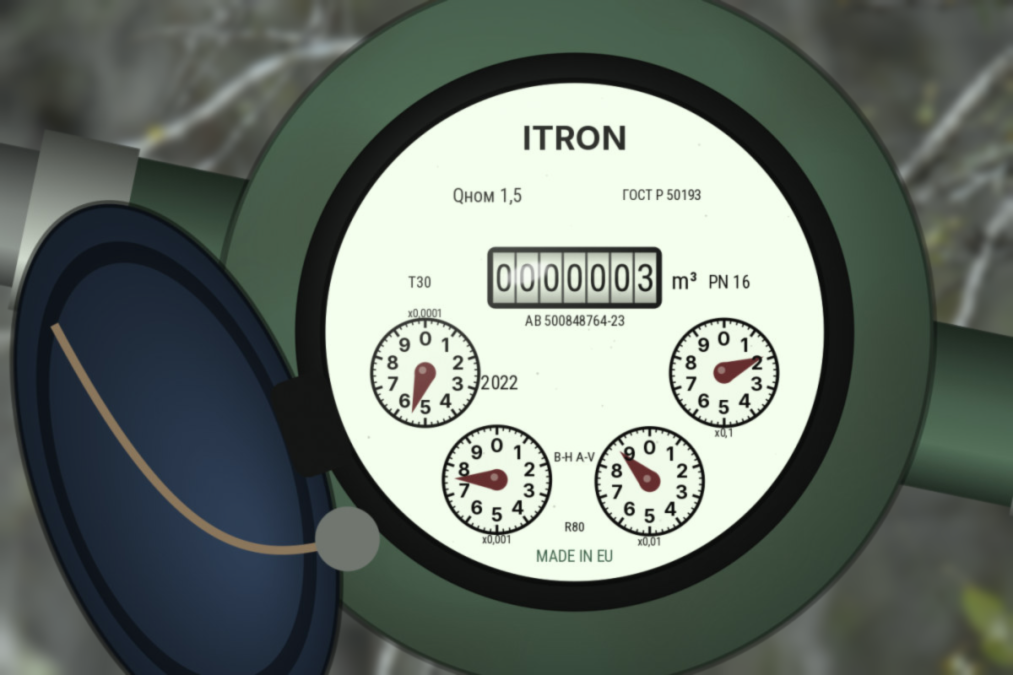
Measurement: 3.1875 m³
